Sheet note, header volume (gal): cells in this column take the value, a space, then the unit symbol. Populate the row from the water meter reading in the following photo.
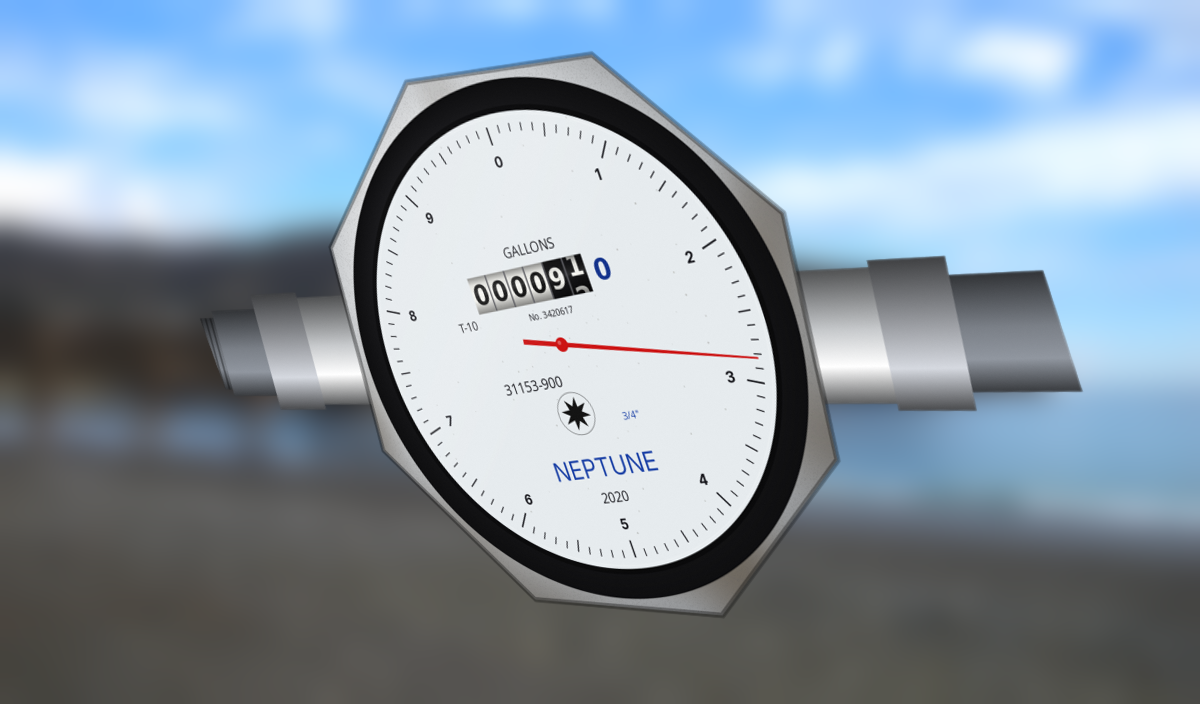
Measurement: 912.8 gal
